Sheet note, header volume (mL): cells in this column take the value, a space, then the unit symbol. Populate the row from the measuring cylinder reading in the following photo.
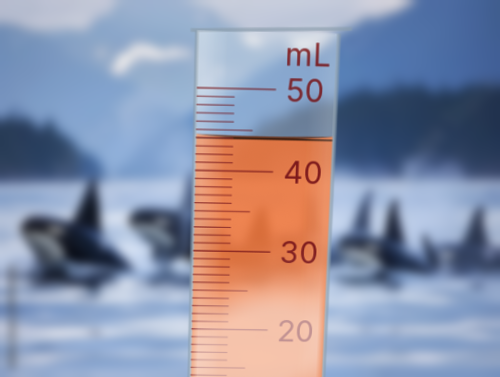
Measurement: 44 mL
